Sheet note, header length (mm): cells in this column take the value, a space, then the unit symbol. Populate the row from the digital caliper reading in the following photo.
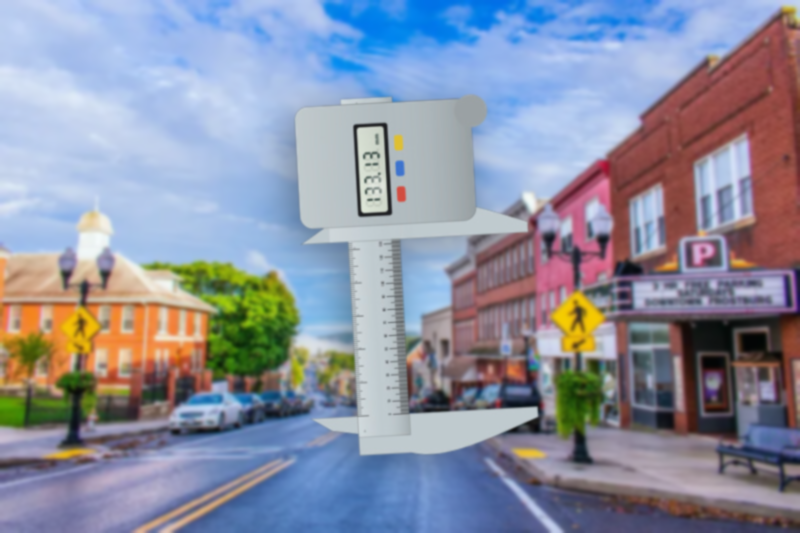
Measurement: 133.13 mm
